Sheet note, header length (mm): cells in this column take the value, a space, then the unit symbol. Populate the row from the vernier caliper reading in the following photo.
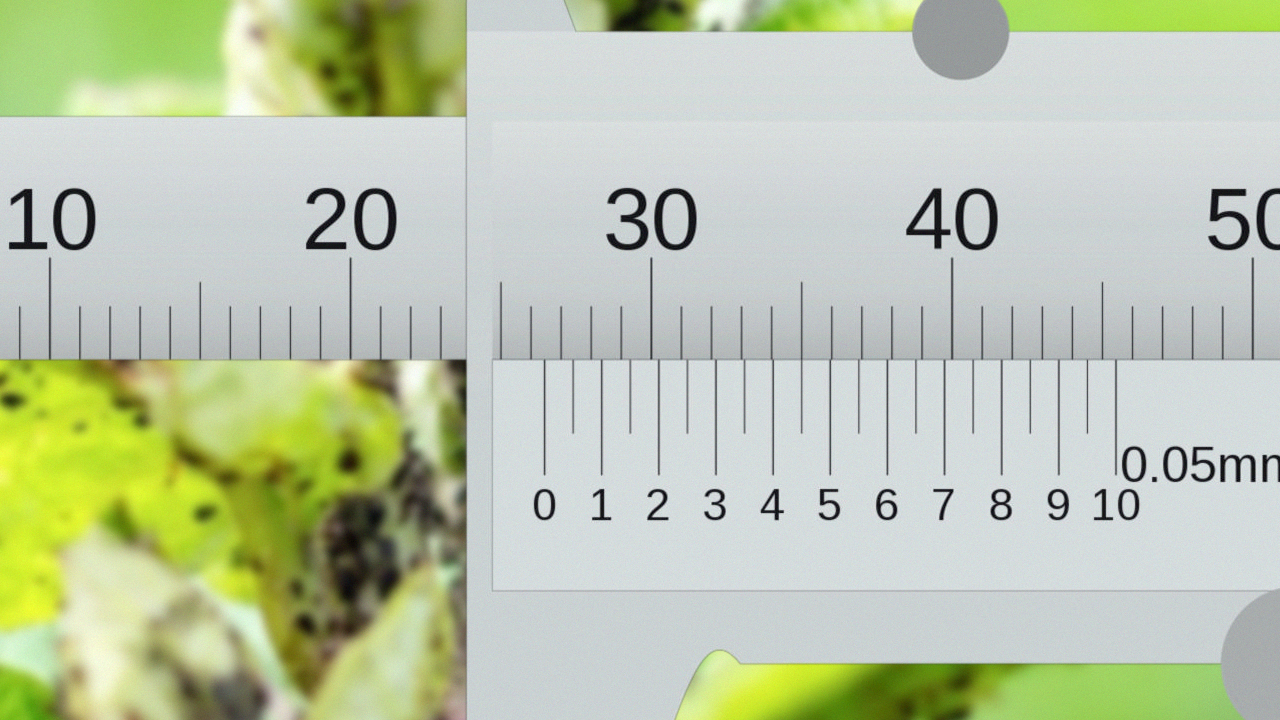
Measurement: 26.45 mm
